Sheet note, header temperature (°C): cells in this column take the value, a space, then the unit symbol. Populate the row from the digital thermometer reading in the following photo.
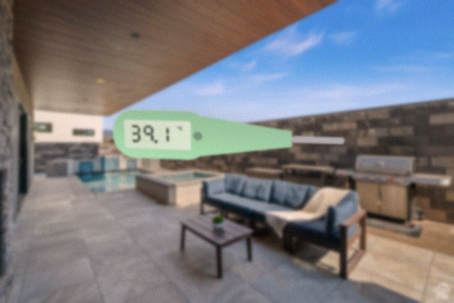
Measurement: 39.1 °C
